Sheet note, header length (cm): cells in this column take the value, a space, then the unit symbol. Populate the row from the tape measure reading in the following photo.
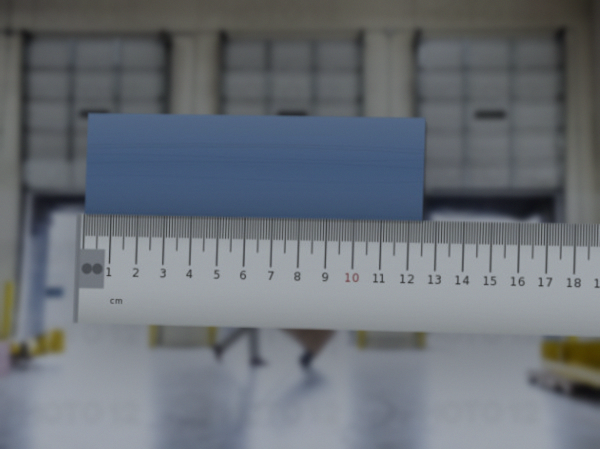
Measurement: 12.5 cm
